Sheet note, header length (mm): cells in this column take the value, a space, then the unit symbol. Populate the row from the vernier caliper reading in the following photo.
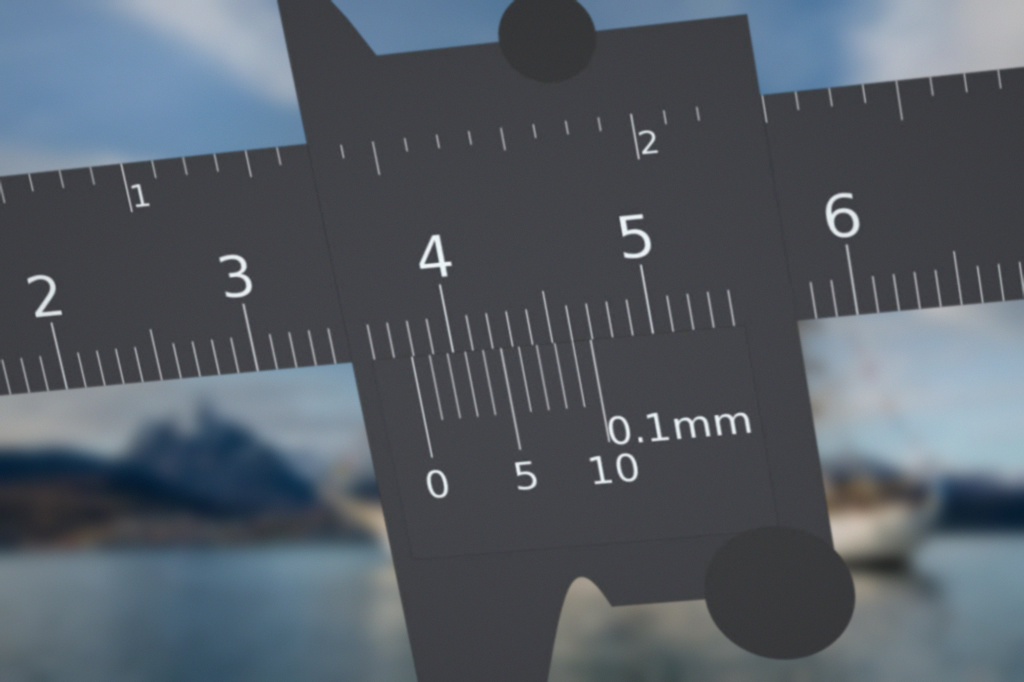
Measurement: 37.9 mm
